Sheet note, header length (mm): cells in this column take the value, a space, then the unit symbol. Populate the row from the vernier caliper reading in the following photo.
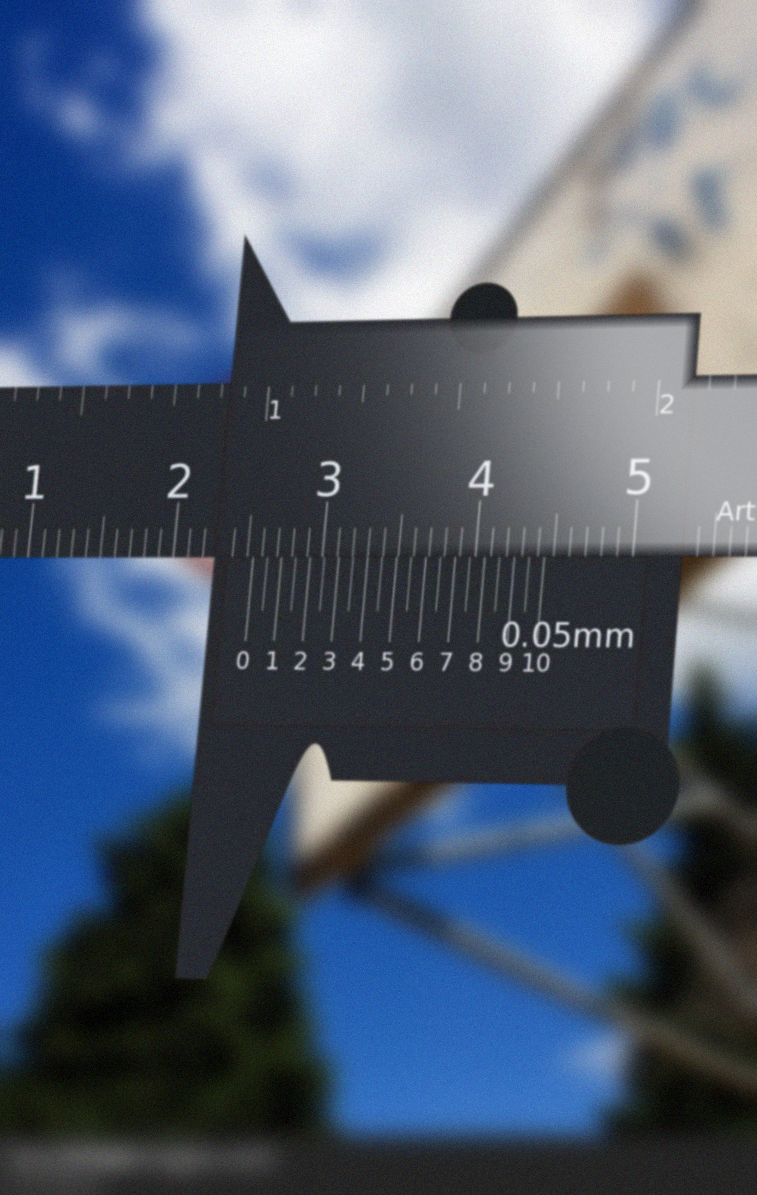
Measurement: 25.4 mm
